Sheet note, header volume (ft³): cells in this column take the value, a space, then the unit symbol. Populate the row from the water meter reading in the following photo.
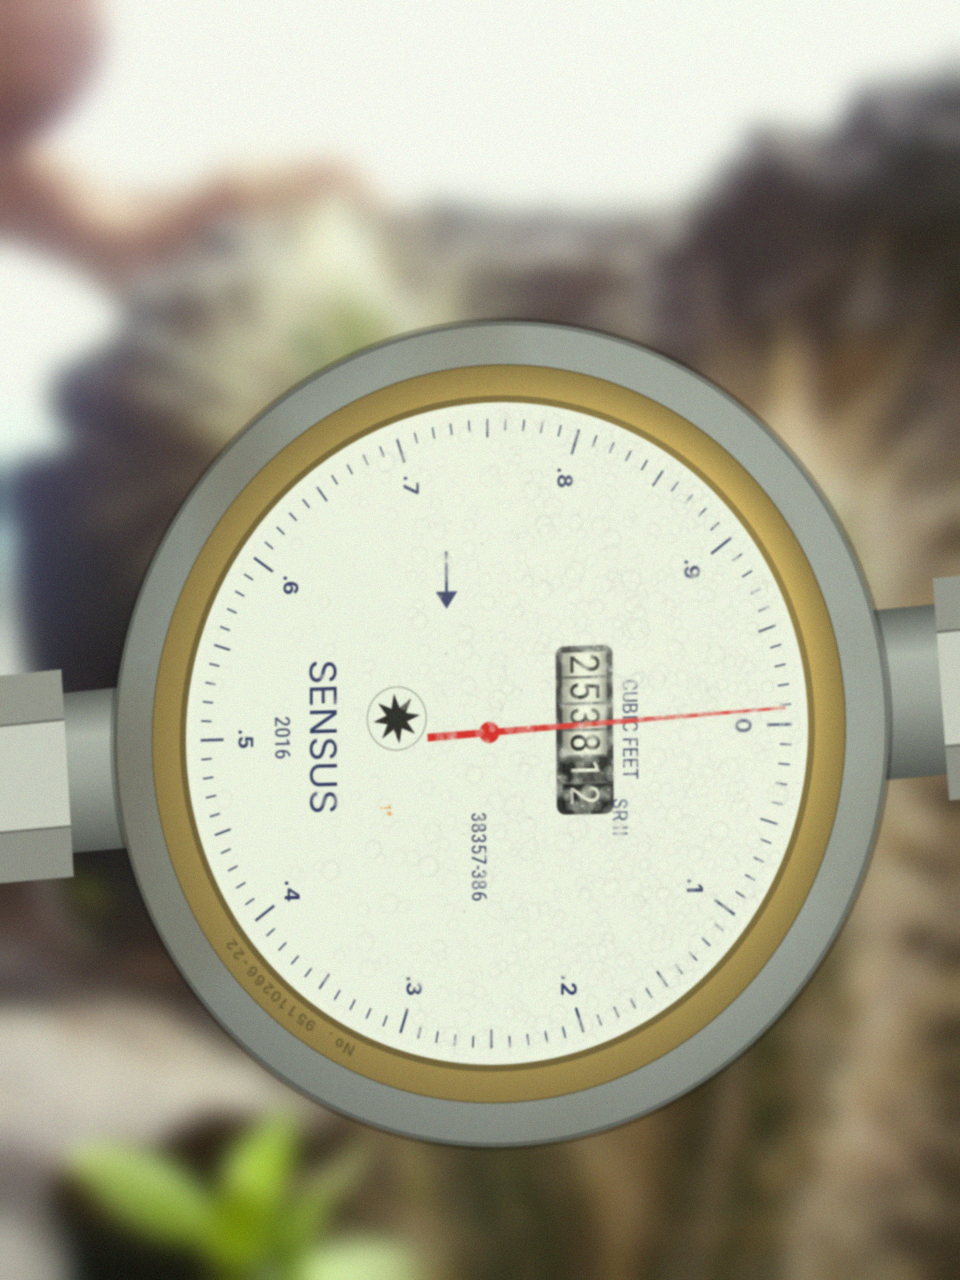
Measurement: 253811.99 ft³
